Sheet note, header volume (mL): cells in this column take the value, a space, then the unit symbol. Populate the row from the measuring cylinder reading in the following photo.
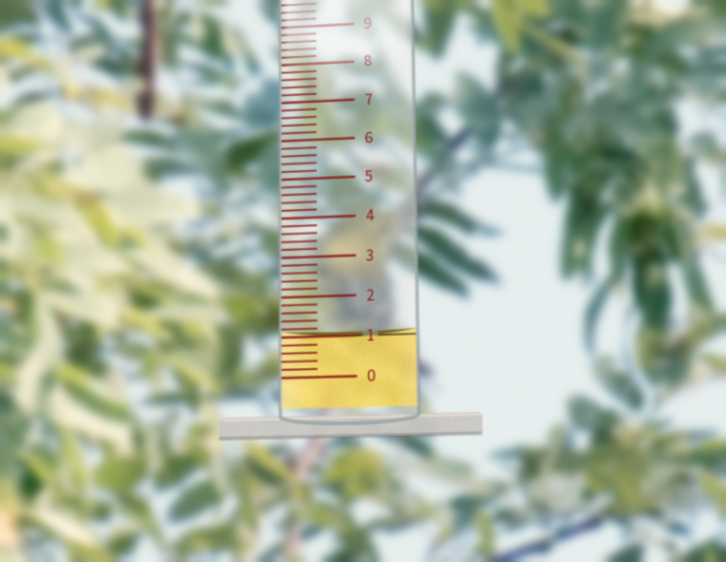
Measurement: 1 mL
